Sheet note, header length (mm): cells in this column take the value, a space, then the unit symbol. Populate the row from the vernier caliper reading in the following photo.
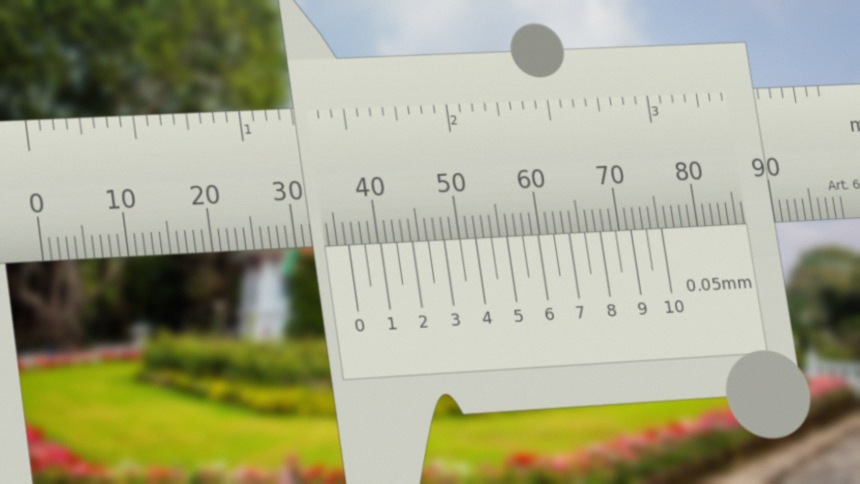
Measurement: 36.4 mm
